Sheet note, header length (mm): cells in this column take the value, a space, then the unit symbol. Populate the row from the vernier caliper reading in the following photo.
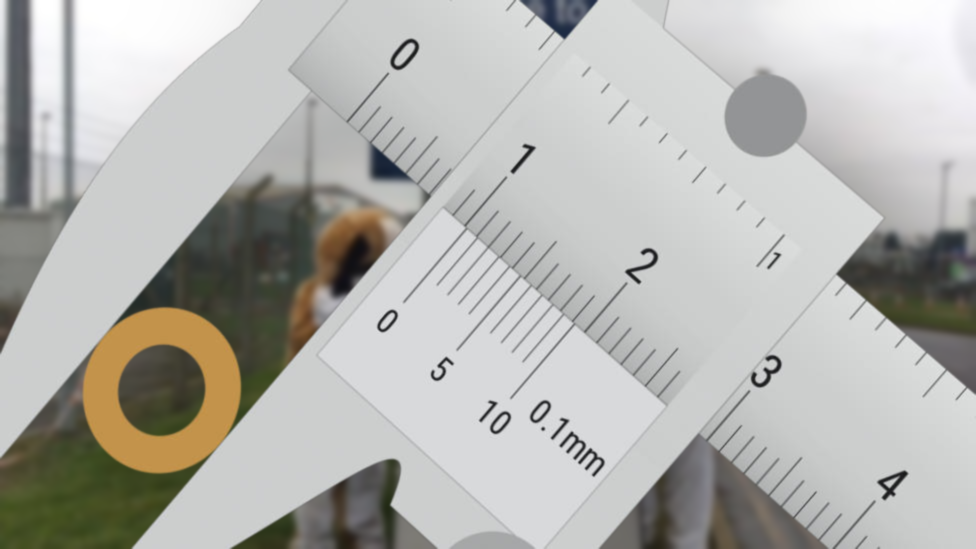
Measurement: 10.2 mm
